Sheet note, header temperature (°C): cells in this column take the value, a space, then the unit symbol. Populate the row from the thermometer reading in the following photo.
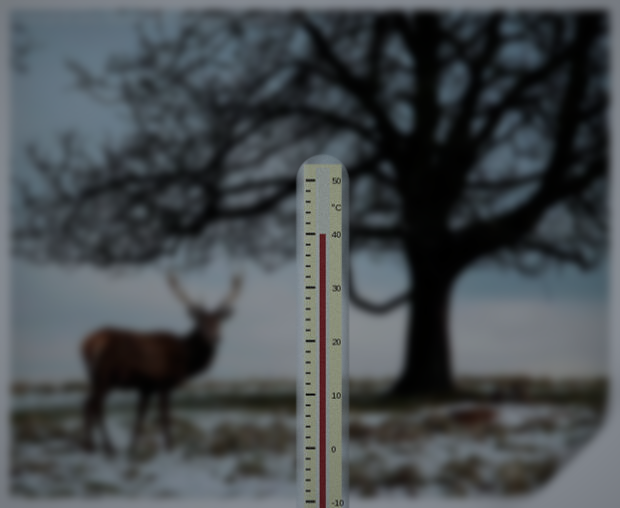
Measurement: 40 °C
